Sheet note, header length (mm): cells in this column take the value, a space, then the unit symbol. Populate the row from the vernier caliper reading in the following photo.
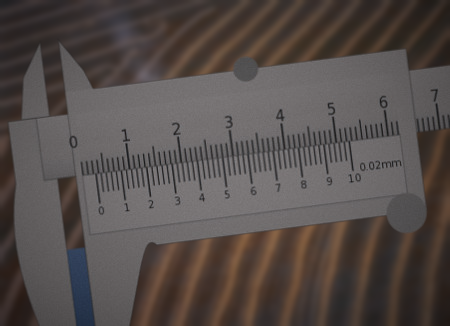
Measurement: 3.5 mm
